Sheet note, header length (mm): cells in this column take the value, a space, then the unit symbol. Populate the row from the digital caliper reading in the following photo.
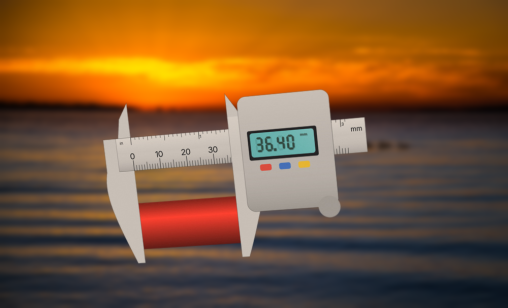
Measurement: 36.40 mm
